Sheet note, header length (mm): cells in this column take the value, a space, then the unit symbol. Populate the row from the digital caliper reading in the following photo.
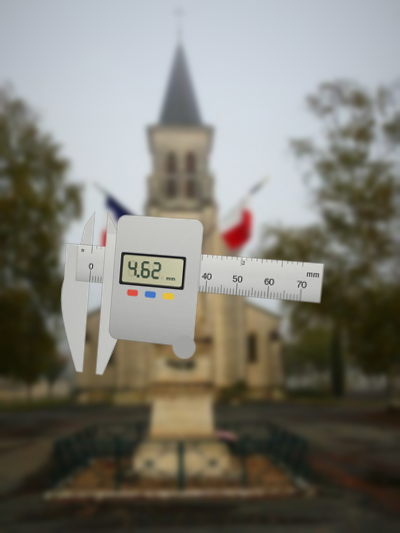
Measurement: 4.62 mm
